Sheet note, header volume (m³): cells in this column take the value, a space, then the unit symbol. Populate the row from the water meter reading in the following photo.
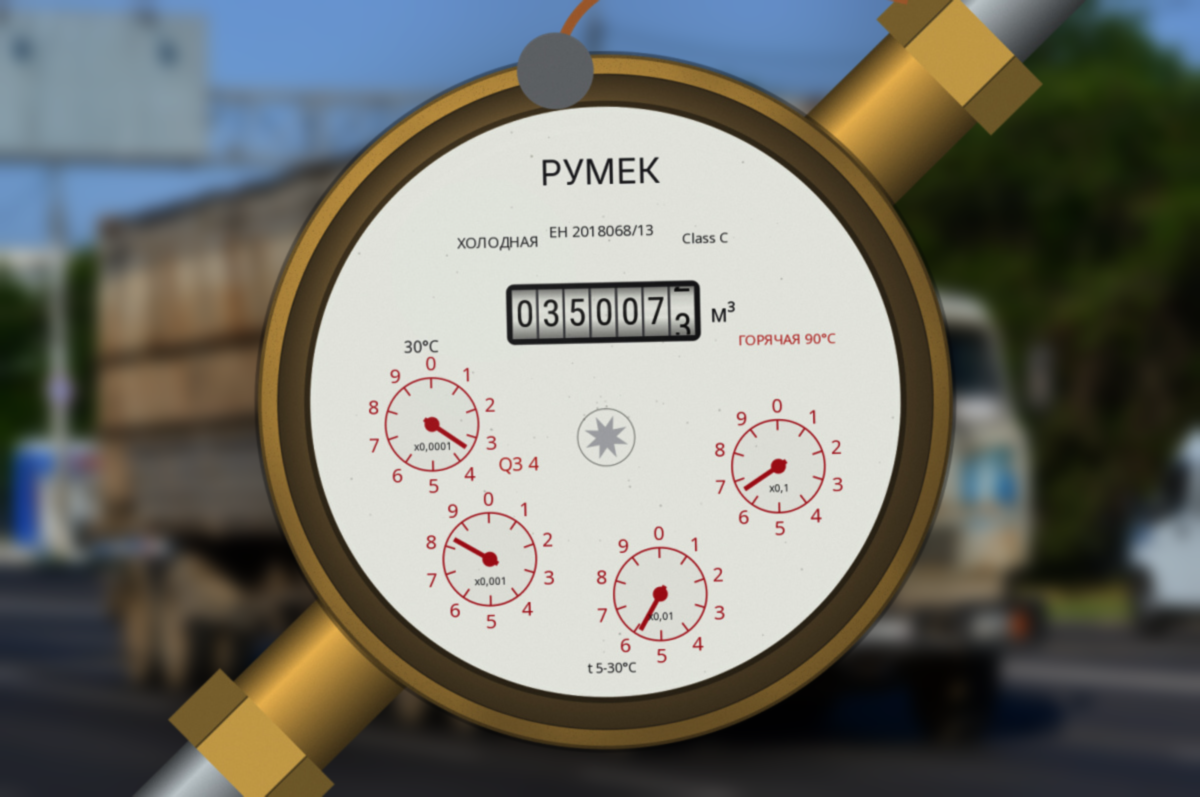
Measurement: 350072.6583 m³
